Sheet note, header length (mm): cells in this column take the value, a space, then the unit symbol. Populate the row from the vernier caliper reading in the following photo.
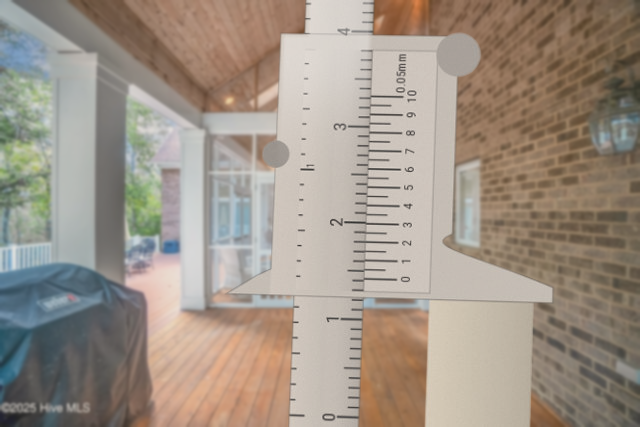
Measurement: 14.2 mm
